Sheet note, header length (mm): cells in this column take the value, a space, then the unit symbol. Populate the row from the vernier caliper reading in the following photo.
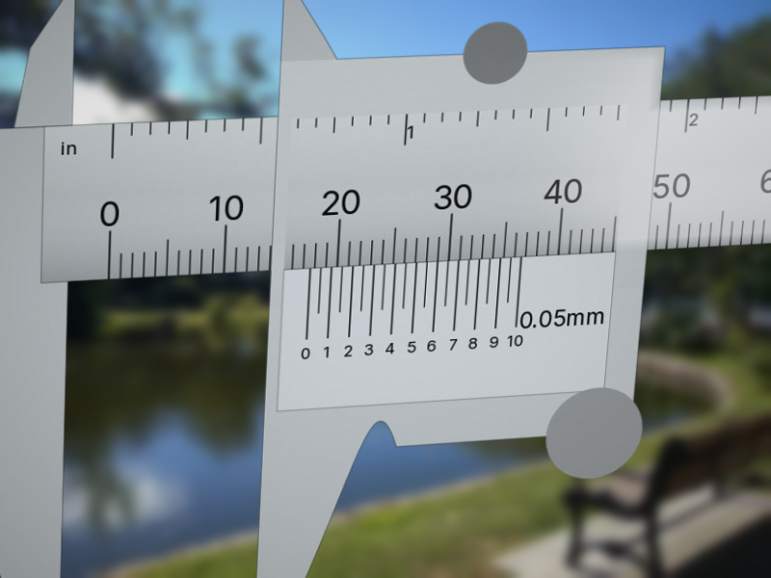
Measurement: 17.6 mm
